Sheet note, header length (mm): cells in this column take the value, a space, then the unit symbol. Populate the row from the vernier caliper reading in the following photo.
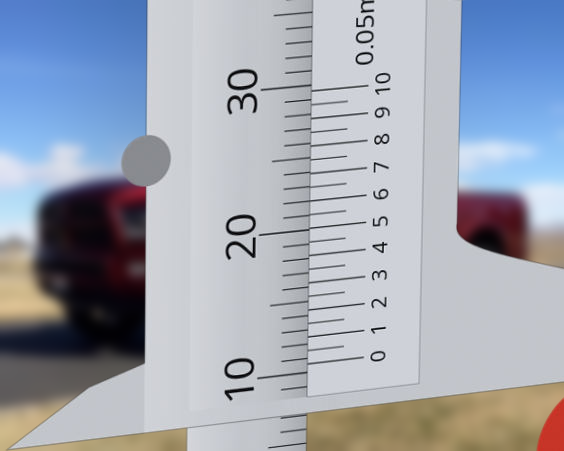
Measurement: 10.6 mm
